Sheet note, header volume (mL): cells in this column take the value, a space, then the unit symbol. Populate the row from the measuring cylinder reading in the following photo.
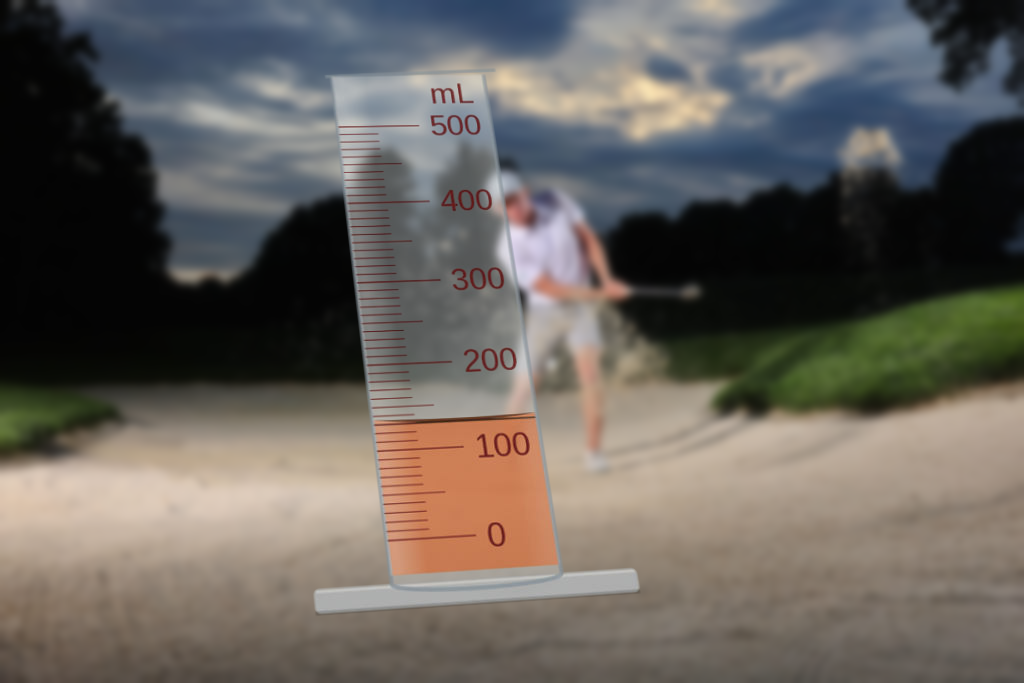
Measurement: 130 mL
